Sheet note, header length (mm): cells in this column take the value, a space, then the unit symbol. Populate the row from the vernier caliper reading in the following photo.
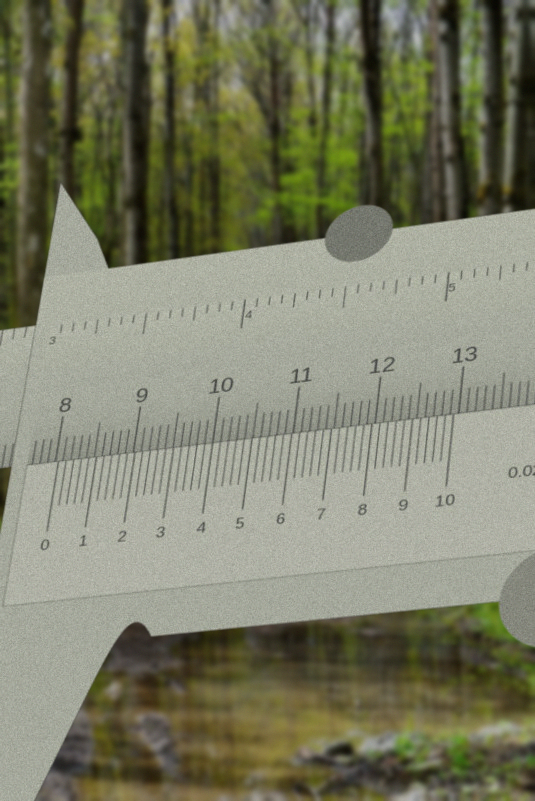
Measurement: 80.4 mm
